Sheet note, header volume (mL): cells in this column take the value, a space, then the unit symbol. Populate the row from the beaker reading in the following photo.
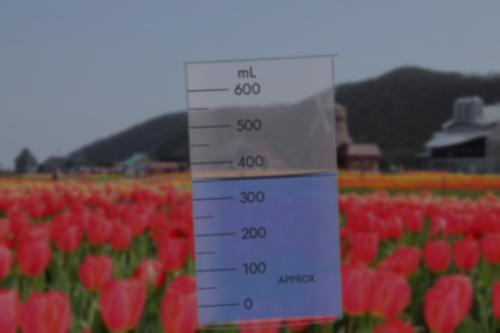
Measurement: 350 mL
